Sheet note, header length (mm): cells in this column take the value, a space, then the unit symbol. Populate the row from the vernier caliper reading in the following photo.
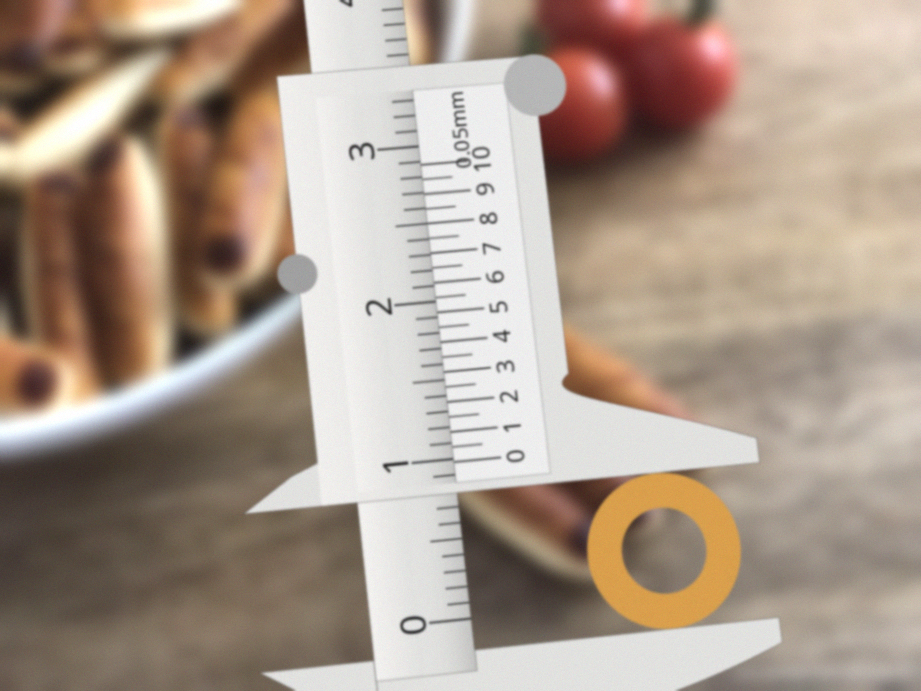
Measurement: 9.8 mm
